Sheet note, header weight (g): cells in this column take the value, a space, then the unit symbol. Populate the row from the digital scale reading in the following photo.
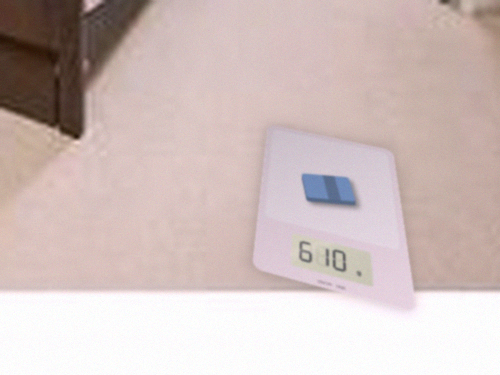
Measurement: 610 g
